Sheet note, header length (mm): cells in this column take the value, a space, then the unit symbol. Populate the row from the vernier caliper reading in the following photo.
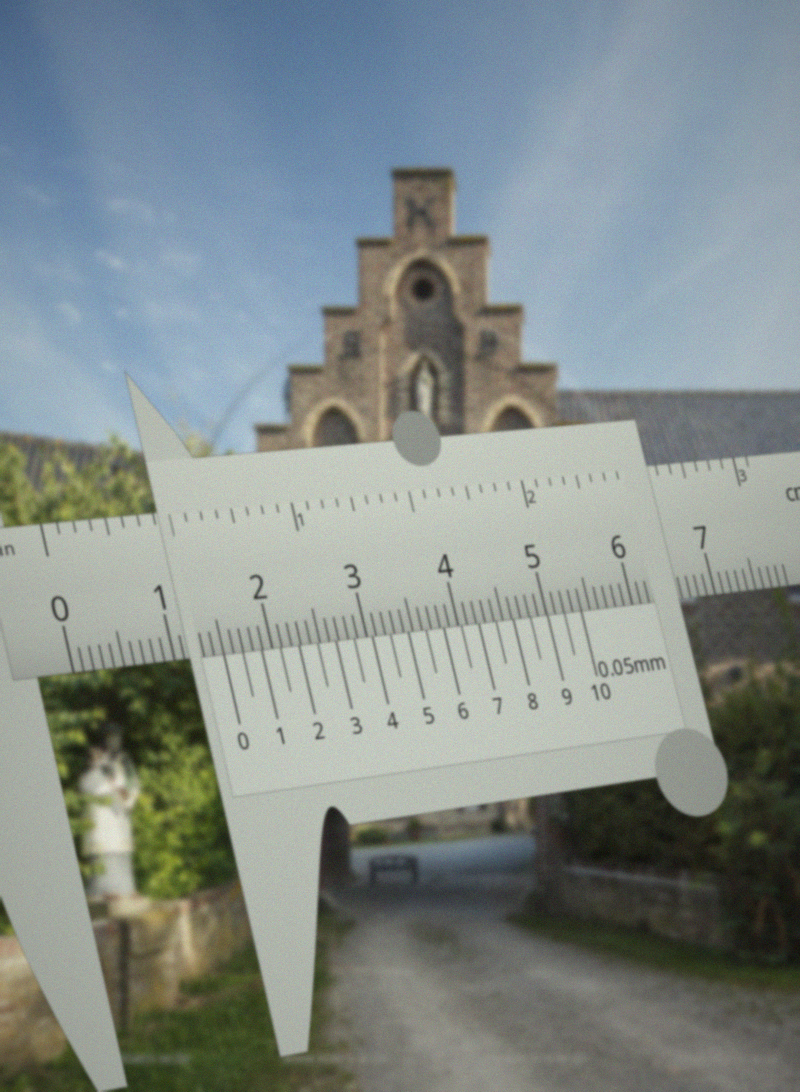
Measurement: 15.0 mm
